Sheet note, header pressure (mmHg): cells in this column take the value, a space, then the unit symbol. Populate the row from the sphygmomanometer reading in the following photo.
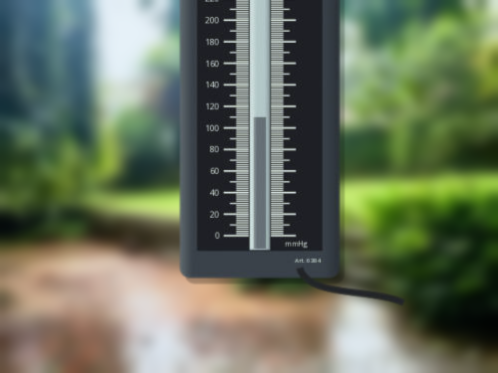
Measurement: 110 mmHg
